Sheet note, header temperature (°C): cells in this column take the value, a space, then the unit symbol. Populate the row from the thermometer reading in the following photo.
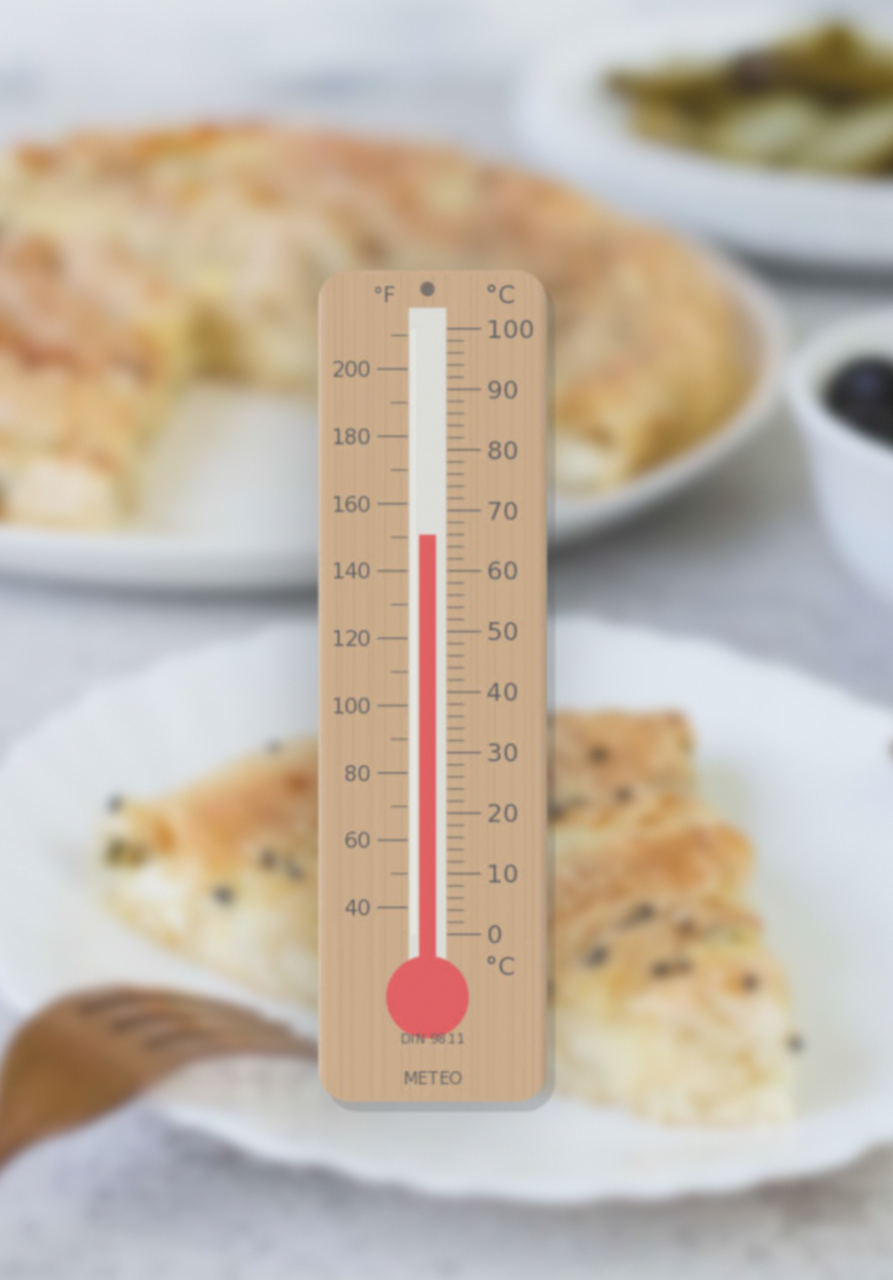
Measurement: 66 °C
